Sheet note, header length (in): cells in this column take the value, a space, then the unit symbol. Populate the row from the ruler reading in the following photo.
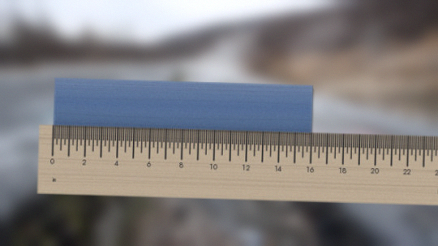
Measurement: 16 in
